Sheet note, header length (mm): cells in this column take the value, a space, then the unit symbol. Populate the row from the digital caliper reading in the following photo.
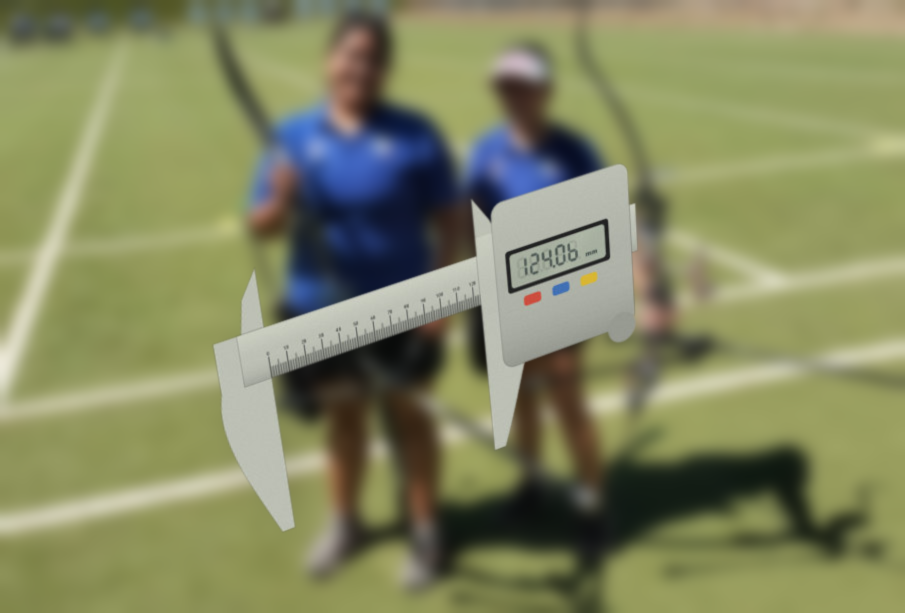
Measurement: 124.06 mm
